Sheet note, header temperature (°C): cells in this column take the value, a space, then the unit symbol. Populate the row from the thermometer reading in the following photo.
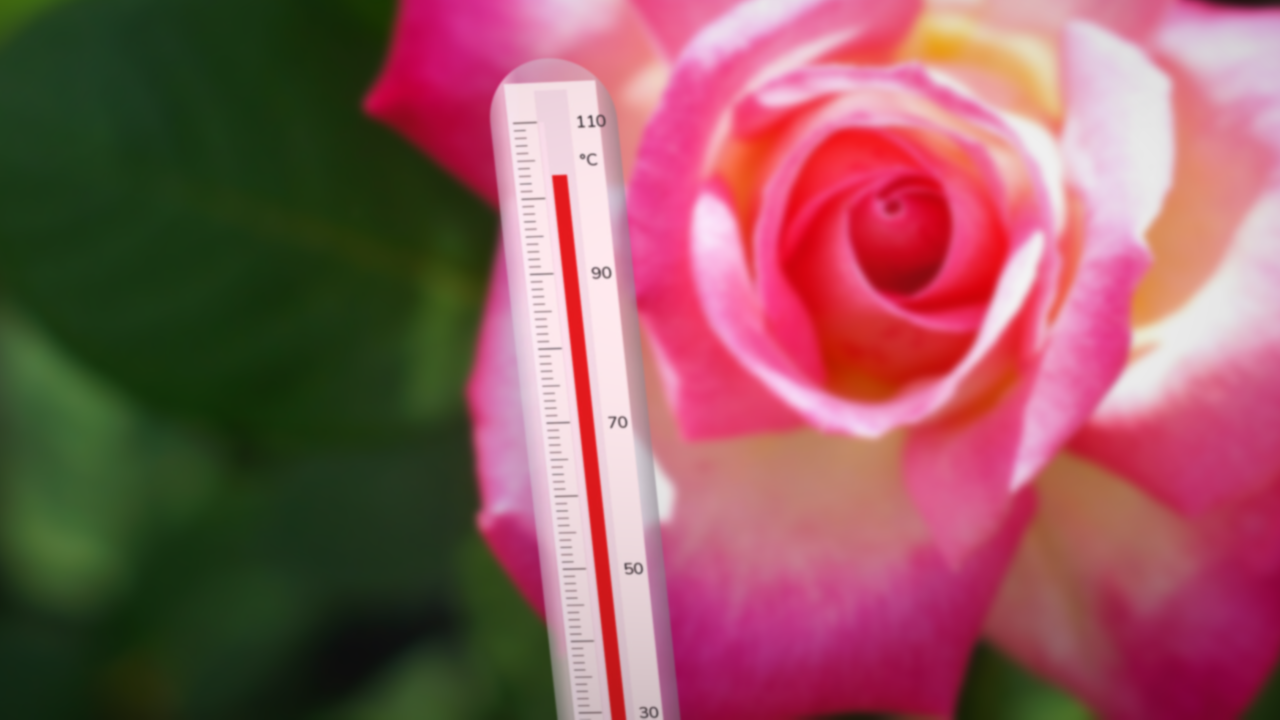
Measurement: 103 °C
